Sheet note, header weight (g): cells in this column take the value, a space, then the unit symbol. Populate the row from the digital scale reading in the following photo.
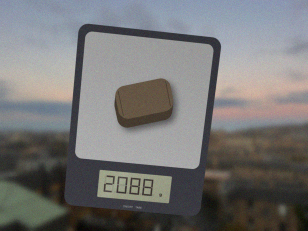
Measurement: 2088 g
